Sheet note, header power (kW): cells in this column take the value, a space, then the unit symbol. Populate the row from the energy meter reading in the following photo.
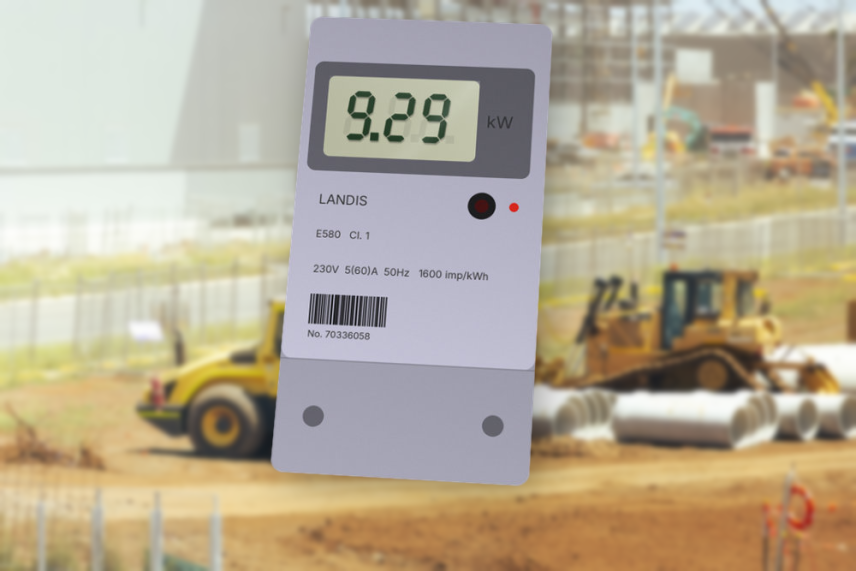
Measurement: 9.29 kW
